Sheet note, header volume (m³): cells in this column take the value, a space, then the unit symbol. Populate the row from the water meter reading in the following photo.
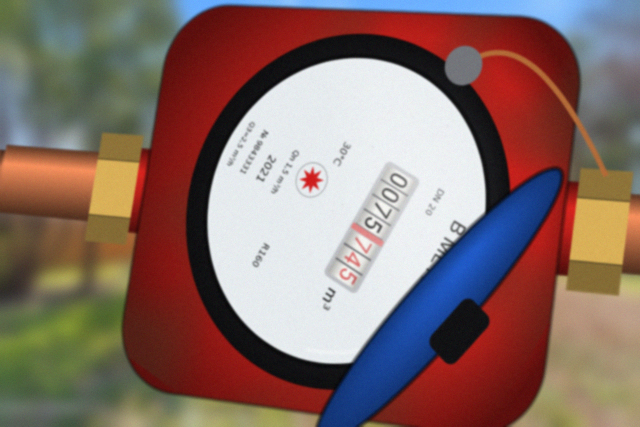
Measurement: 75.745 m³
